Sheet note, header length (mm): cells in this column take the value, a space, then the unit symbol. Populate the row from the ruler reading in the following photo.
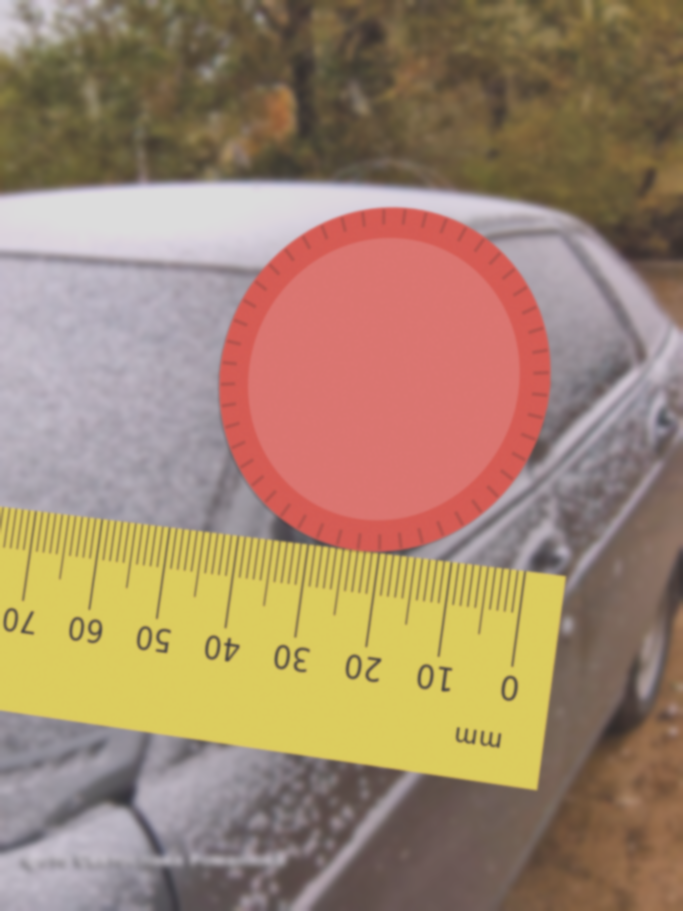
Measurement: 46 mm
